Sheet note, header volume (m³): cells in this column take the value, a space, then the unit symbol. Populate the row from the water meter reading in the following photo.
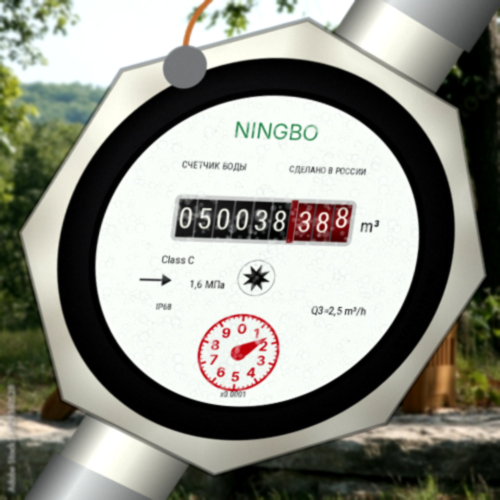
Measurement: 50038.3881 m³
